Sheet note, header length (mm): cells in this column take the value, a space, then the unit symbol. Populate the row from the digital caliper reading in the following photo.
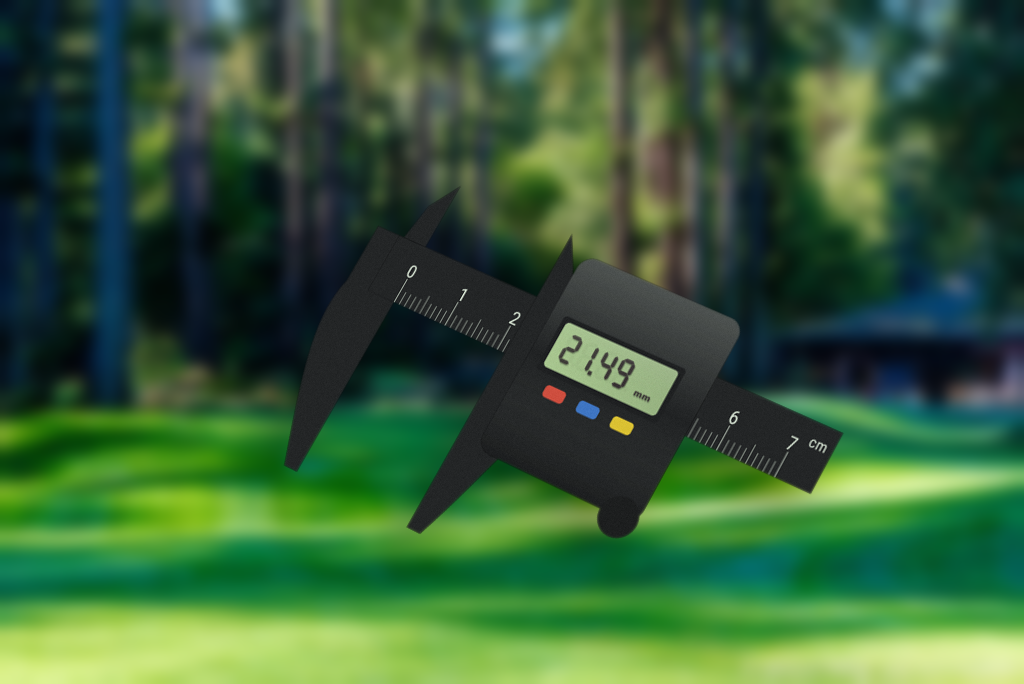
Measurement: 21.49 mm
